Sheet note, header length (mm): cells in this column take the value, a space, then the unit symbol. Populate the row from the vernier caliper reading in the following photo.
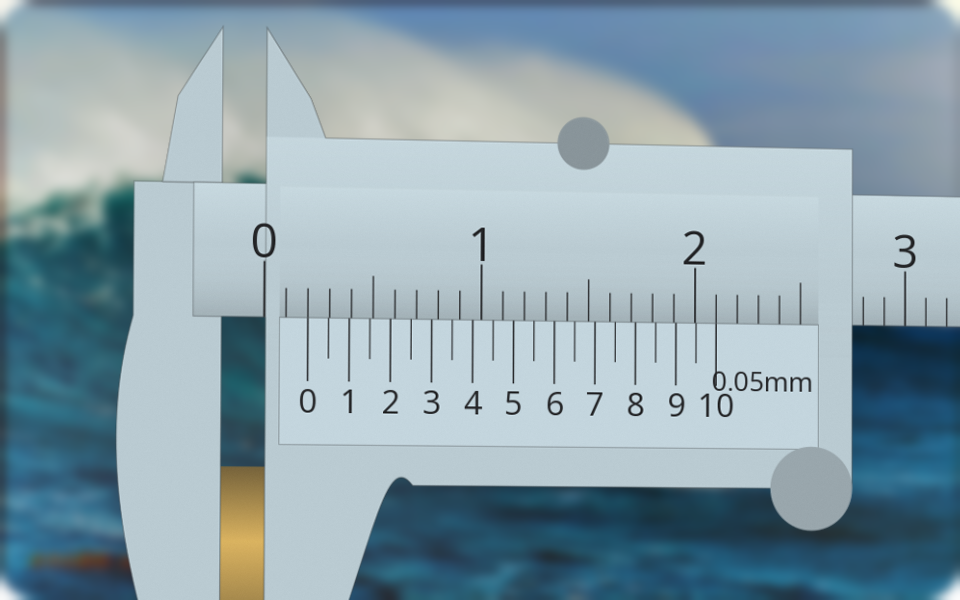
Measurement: 2.0 mm
